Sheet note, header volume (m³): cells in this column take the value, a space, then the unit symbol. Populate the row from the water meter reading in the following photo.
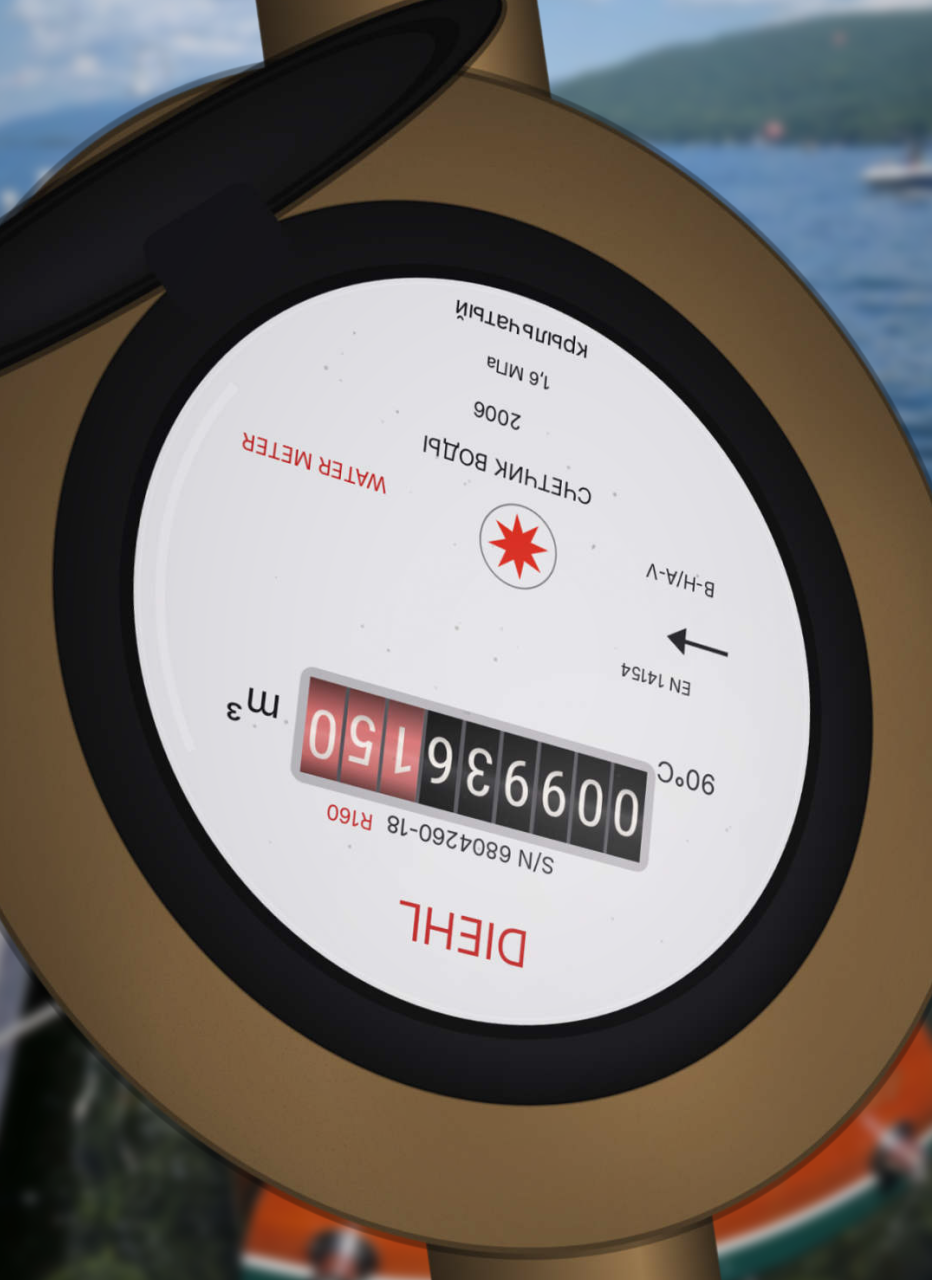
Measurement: 9936.150 m³
